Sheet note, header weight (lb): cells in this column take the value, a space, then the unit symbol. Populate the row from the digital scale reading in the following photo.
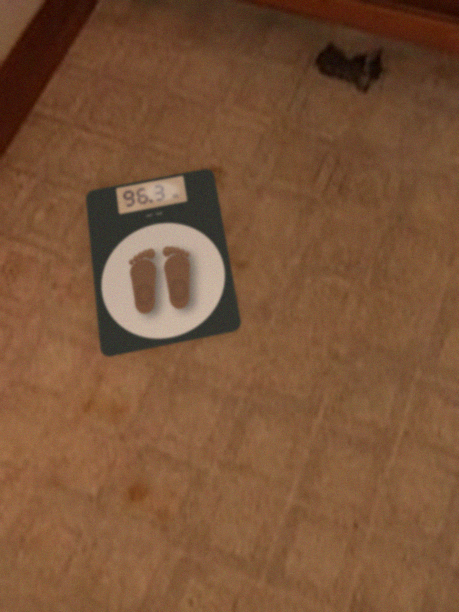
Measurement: 96.3 lb
